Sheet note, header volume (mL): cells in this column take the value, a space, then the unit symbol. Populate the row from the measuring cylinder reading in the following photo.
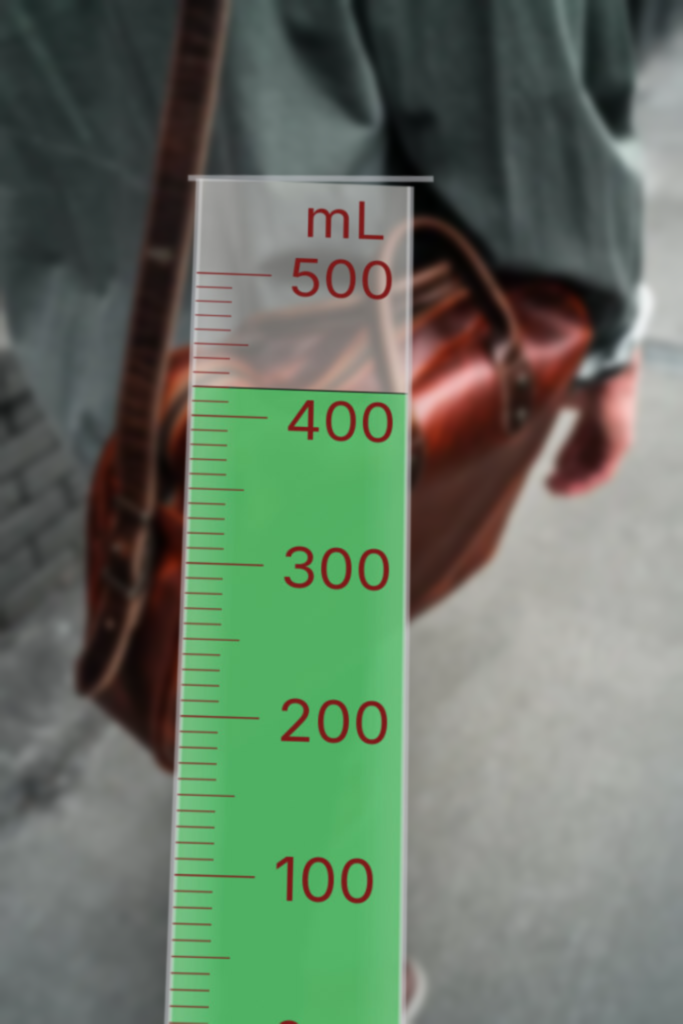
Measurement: 420 mL
